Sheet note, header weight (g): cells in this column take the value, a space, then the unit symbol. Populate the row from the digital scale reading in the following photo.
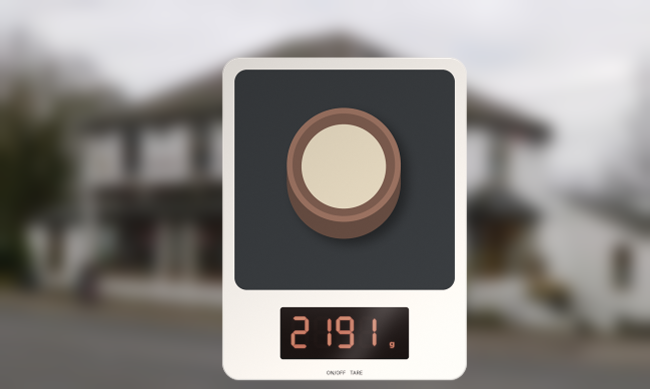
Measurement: 2191 g
